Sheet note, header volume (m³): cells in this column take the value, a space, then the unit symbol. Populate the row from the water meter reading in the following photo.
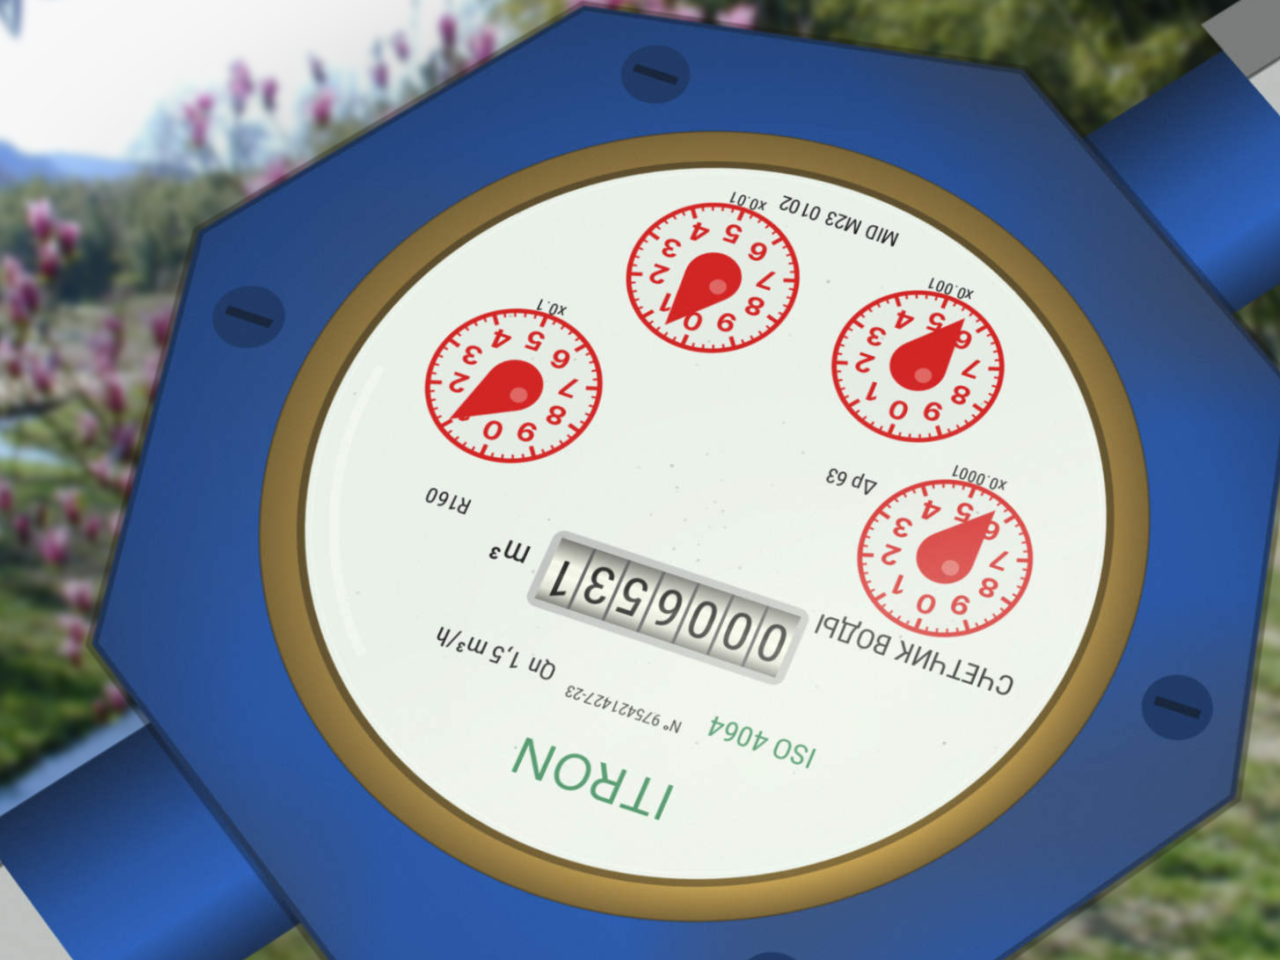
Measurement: 6531.1055 m³
